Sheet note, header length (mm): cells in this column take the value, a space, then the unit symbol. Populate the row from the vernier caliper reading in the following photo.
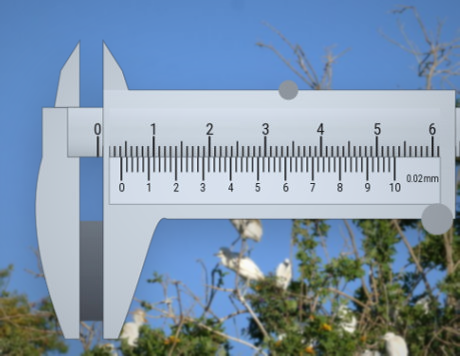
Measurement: 4.2 mm
